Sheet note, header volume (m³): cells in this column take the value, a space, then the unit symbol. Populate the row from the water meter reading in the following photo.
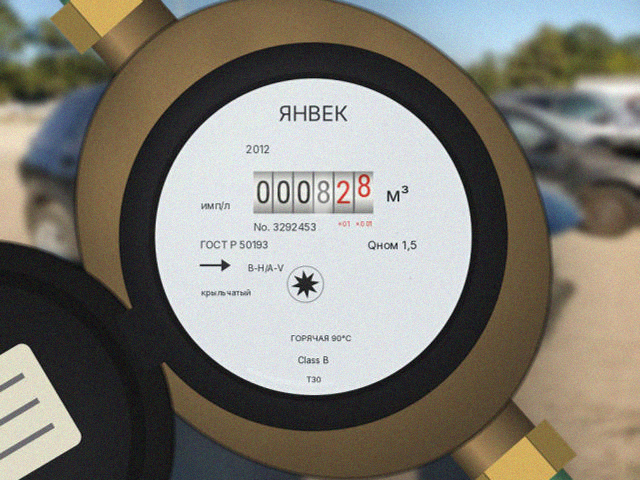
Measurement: 8.28 m³
